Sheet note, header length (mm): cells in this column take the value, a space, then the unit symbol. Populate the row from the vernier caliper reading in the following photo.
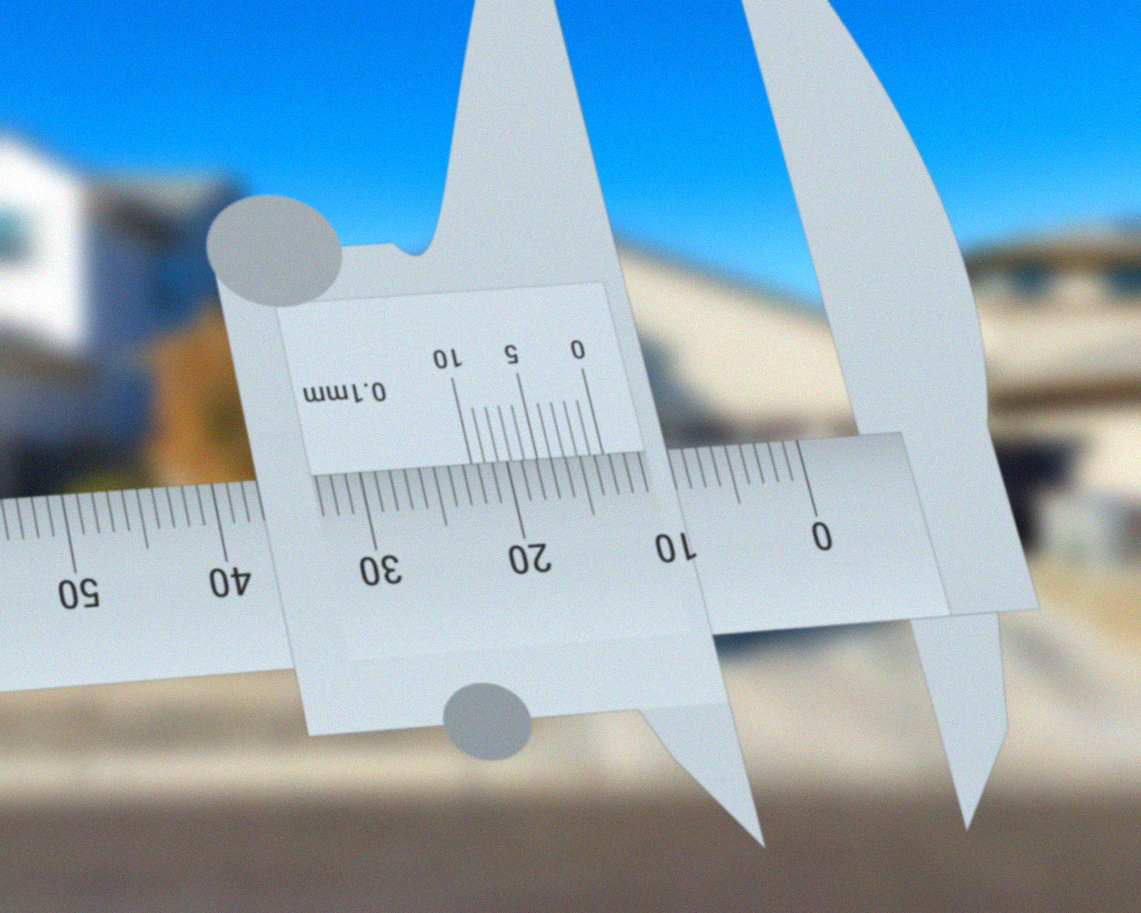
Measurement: 13.4 mm
